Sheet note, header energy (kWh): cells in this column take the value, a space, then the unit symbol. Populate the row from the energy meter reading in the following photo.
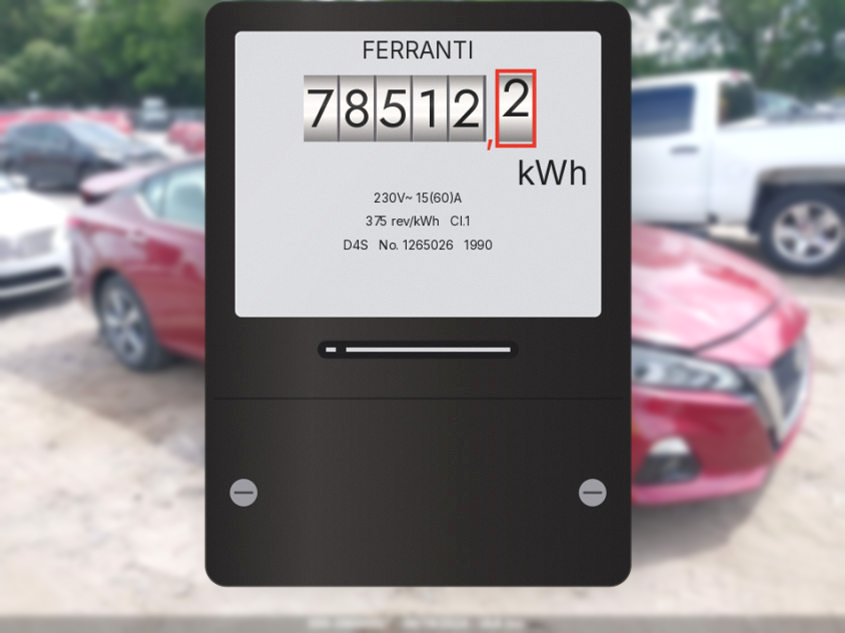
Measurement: 78512.2 kWh
